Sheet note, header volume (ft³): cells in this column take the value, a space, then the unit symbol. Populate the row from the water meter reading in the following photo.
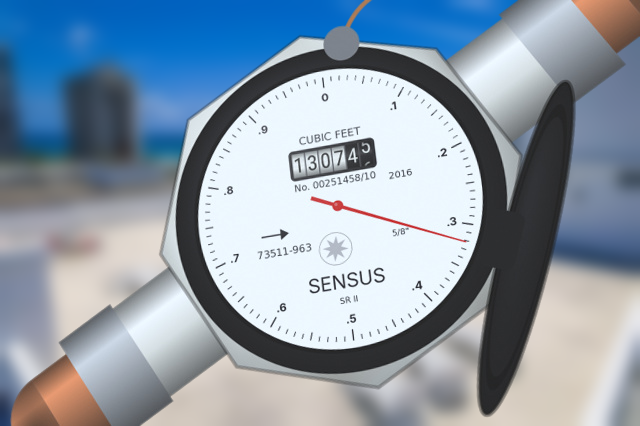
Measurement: 130745.32 ft³
